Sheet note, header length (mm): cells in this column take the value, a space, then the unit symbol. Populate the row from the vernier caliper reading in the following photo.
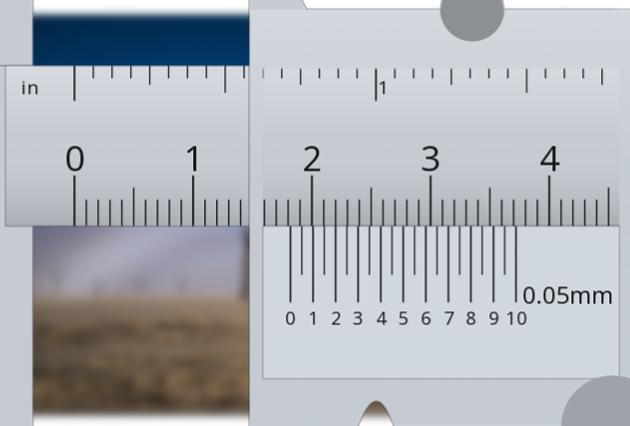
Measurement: 18.2 mm
